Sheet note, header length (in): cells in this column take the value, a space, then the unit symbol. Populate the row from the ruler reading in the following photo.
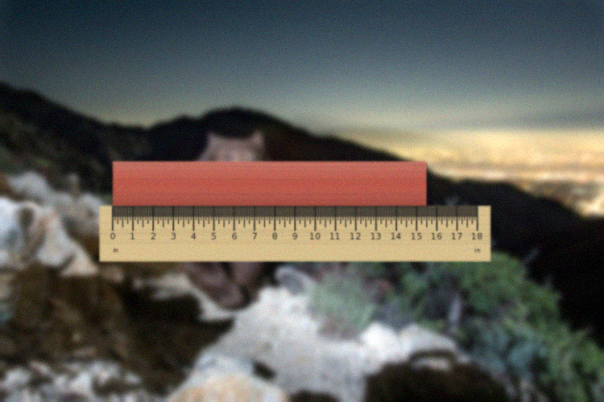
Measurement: 15.5 in
